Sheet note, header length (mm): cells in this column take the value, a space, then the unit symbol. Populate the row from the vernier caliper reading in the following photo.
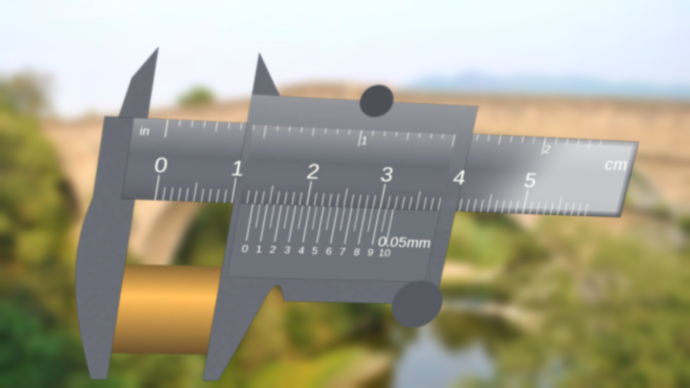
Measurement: 12.8 mm
